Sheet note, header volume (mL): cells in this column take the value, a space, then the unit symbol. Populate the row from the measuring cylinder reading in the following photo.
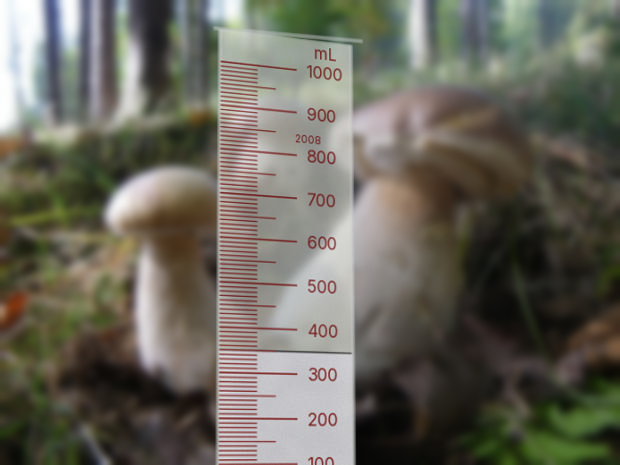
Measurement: 350 mL
